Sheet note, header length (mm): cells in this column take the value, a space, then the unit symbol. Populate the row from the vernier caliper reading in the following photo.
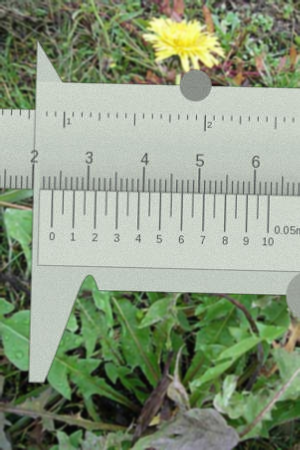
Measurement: 23.6 mm
